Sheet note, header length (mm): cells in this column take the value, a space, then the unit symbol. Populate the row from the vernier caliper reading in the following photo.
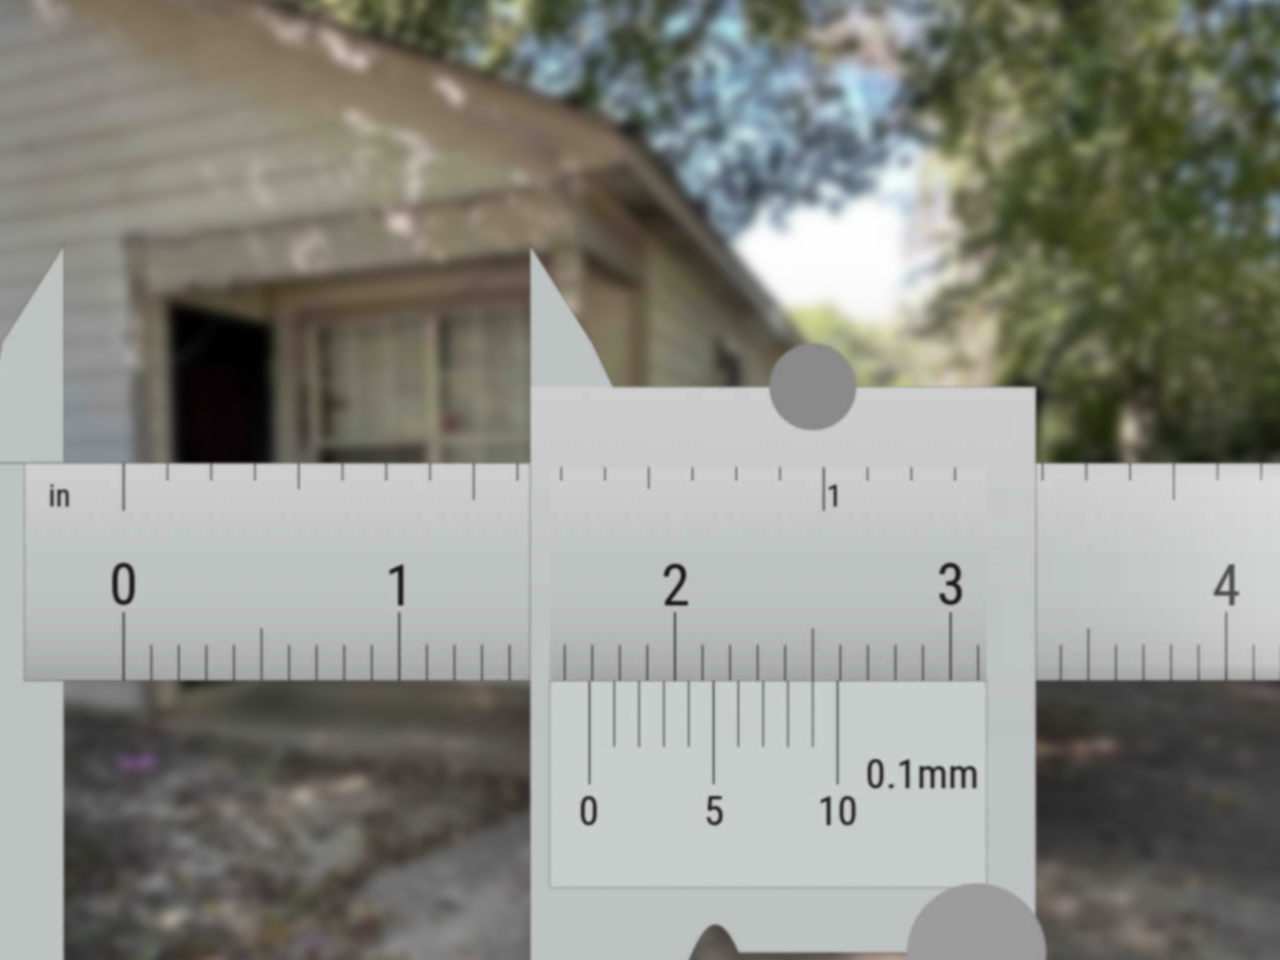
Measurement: 16.9 mm
